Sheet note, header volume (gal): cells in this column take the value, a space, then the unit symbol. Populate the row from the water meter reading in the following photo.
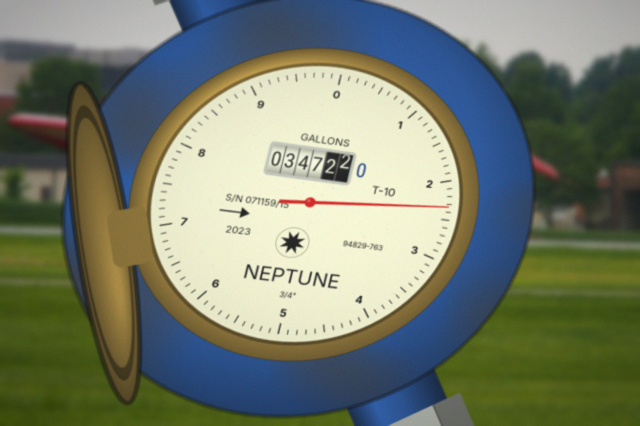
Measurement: 347222.3 gal
